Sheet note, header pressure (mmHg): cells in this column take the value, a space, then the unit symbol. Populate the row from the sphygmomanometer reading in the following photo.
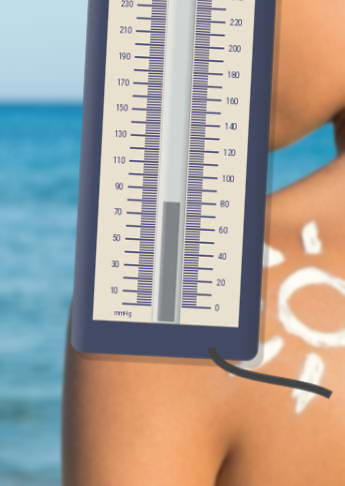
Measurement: 80 mmHg
